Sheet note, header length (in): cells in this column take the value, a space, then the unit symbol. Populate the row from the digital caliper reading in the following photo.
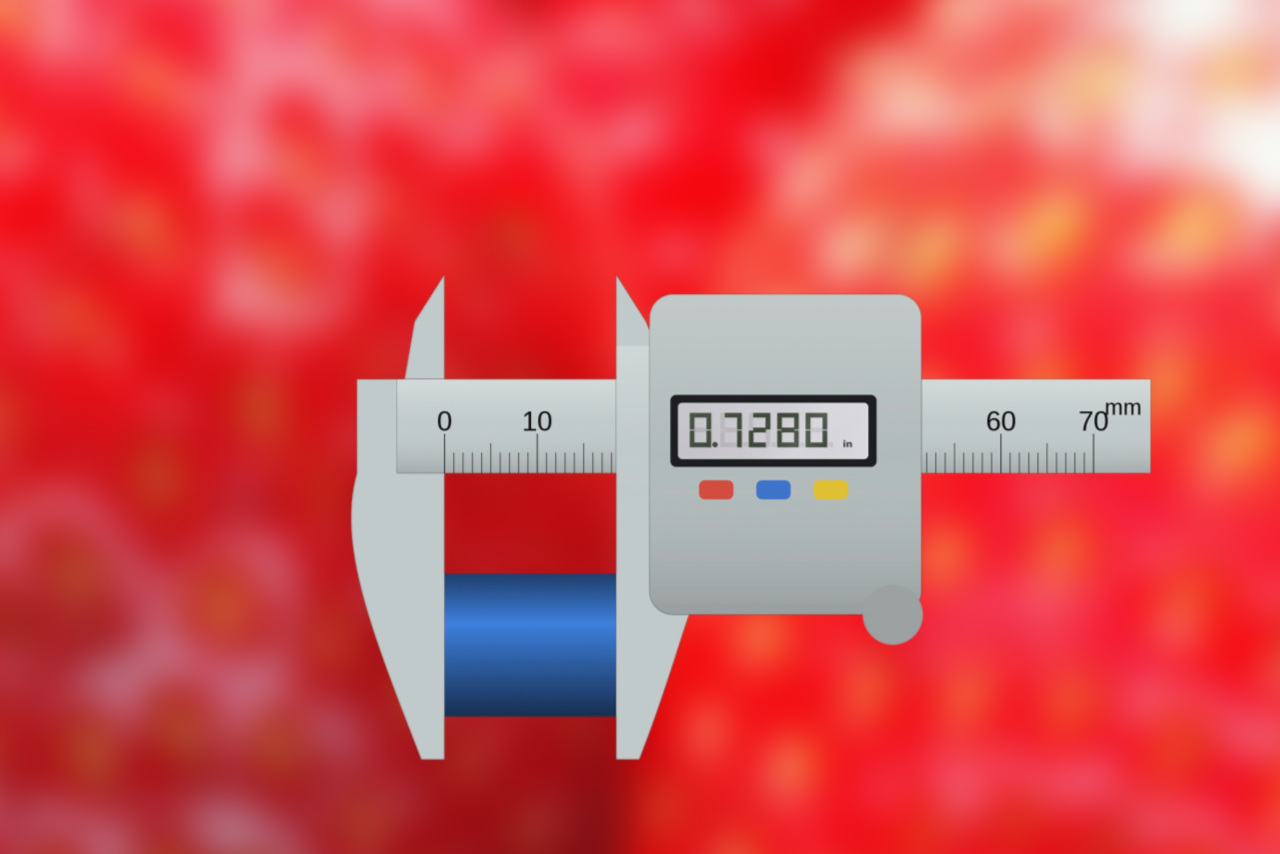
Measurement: 0.7280 in
